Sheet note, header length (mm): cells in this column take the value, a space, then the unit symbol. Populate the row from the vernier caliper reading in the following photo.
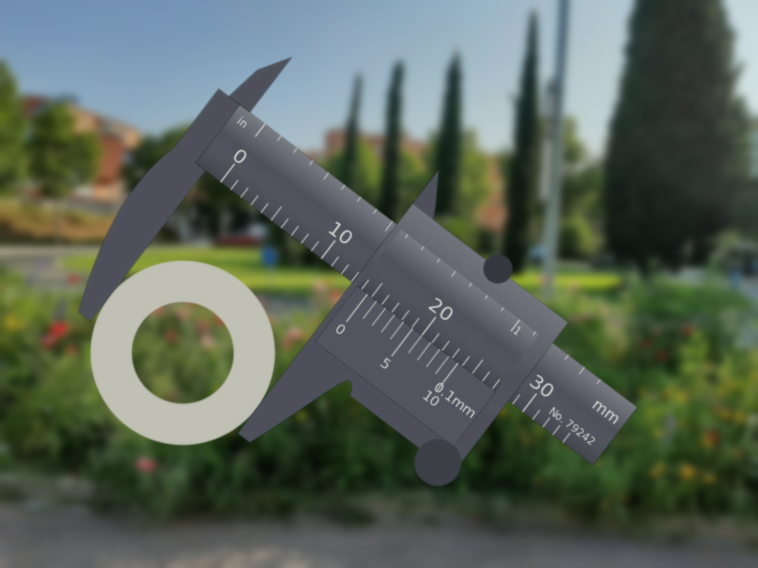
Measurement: 14.6 mm
